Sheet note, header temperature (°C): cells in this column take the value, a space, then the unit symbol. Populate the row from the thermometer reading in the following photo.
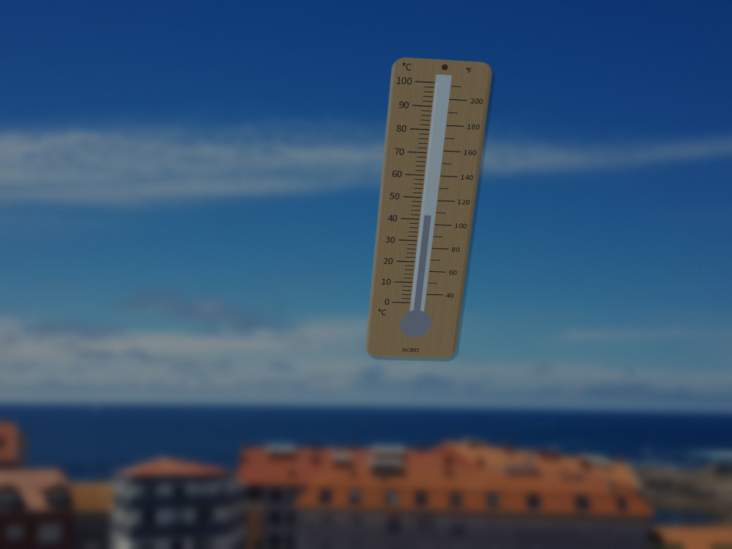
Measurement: 42 °C
